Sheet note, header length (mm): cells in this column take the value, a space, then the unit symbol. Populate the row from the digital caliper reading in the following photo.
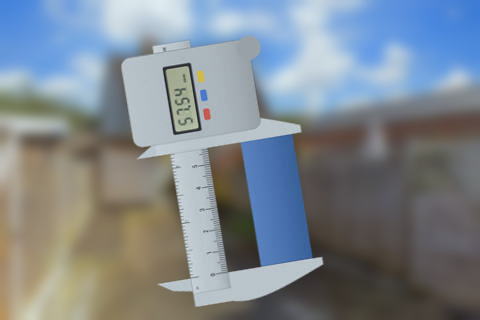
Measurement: 57.54 mm
